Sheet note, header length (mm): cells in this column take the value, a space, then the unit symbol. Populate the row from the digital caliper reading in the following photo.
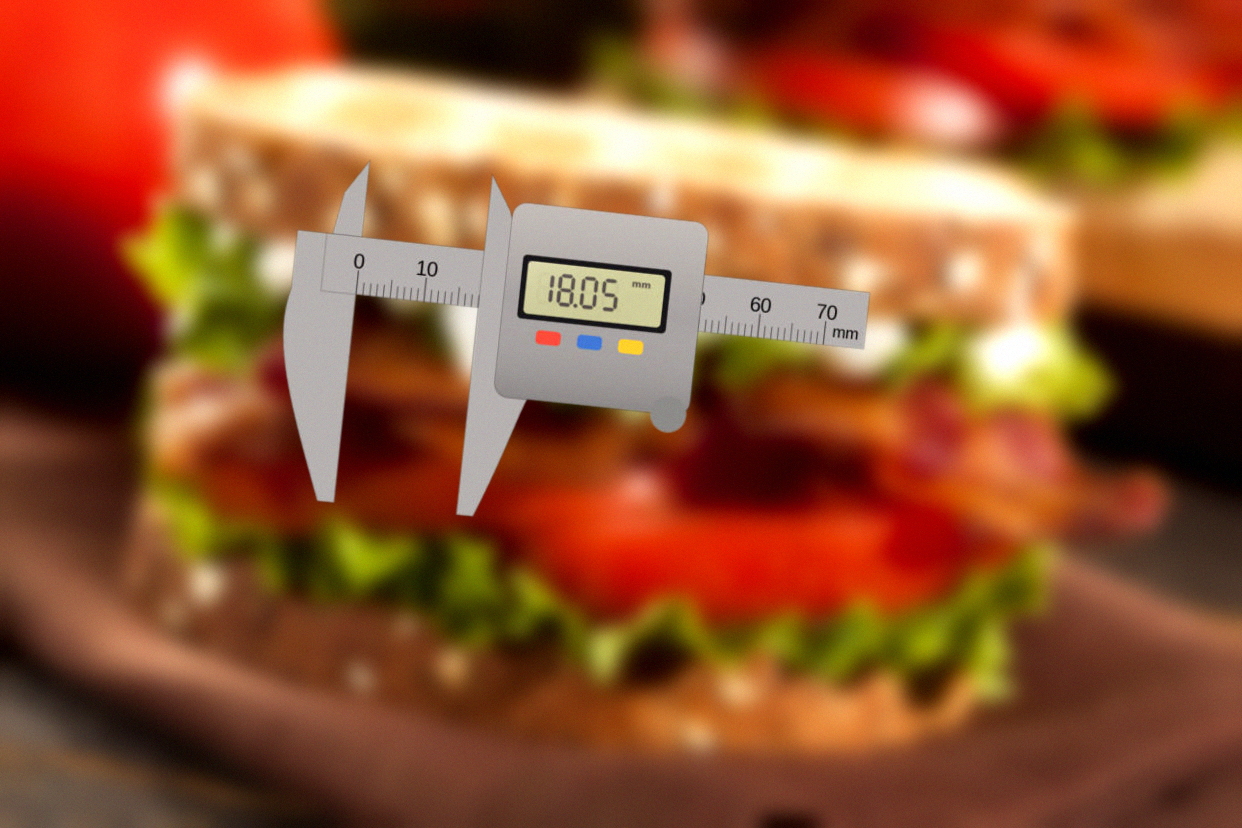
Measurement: 18.05 mm
